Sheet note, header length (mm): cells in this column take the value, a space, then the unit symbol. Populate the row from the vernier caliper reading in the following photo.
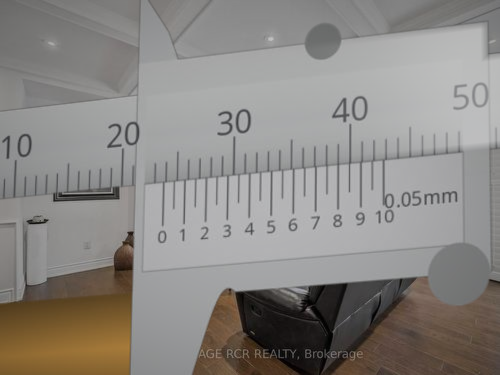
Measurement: 23.8 mm
